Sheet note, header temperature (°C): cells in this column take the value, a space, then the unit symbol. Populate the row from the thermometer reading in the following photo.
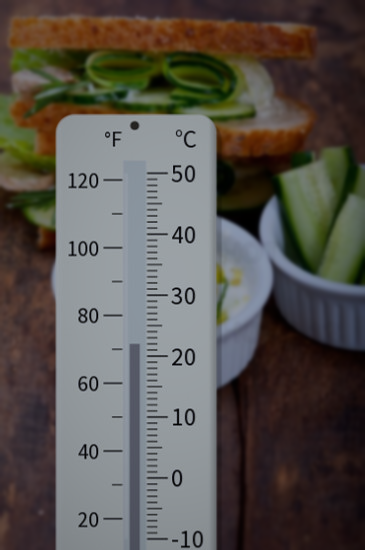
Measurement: 22 °C
